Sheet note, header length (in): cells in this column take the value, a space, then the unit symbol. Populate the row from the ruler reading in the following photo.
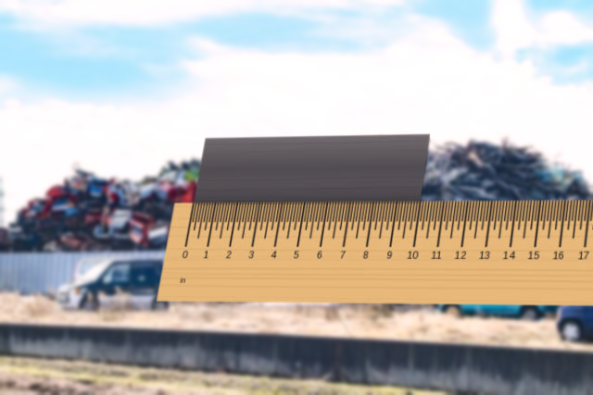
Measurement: 10 in
